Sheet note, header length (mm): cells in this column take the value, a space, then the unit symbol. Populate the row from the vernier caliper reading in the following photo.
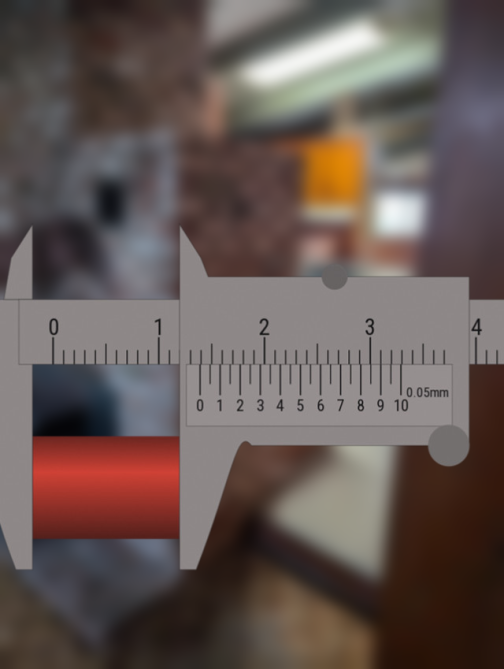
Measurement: 13.9 mm
